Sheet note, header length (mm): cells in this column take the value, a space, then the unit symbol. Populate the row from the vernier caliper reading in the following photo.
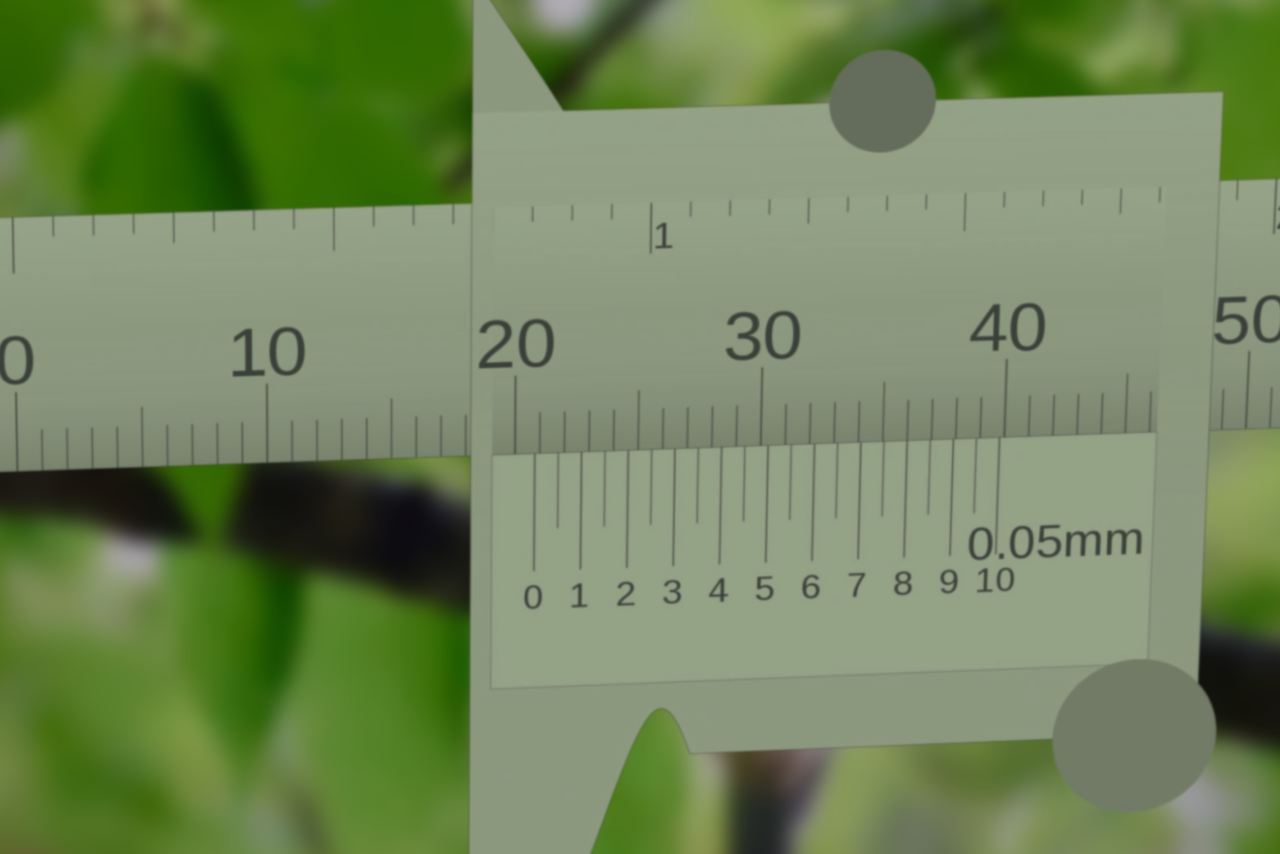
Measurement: 20.8 mm
